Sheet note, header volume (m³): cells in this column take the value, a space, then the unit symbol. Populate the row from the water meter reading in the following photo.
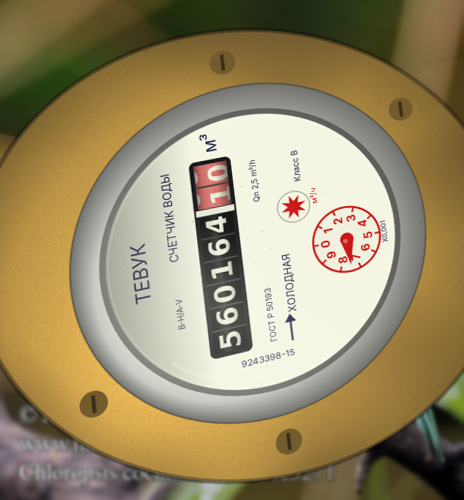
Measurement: 560164.097 m³
